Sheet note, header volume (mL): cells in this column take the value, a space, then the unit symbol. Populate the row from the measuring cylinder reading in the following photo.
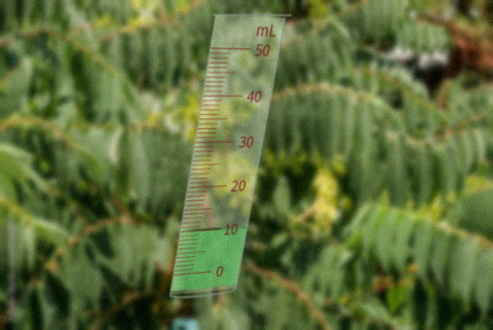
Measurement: 10 mL
